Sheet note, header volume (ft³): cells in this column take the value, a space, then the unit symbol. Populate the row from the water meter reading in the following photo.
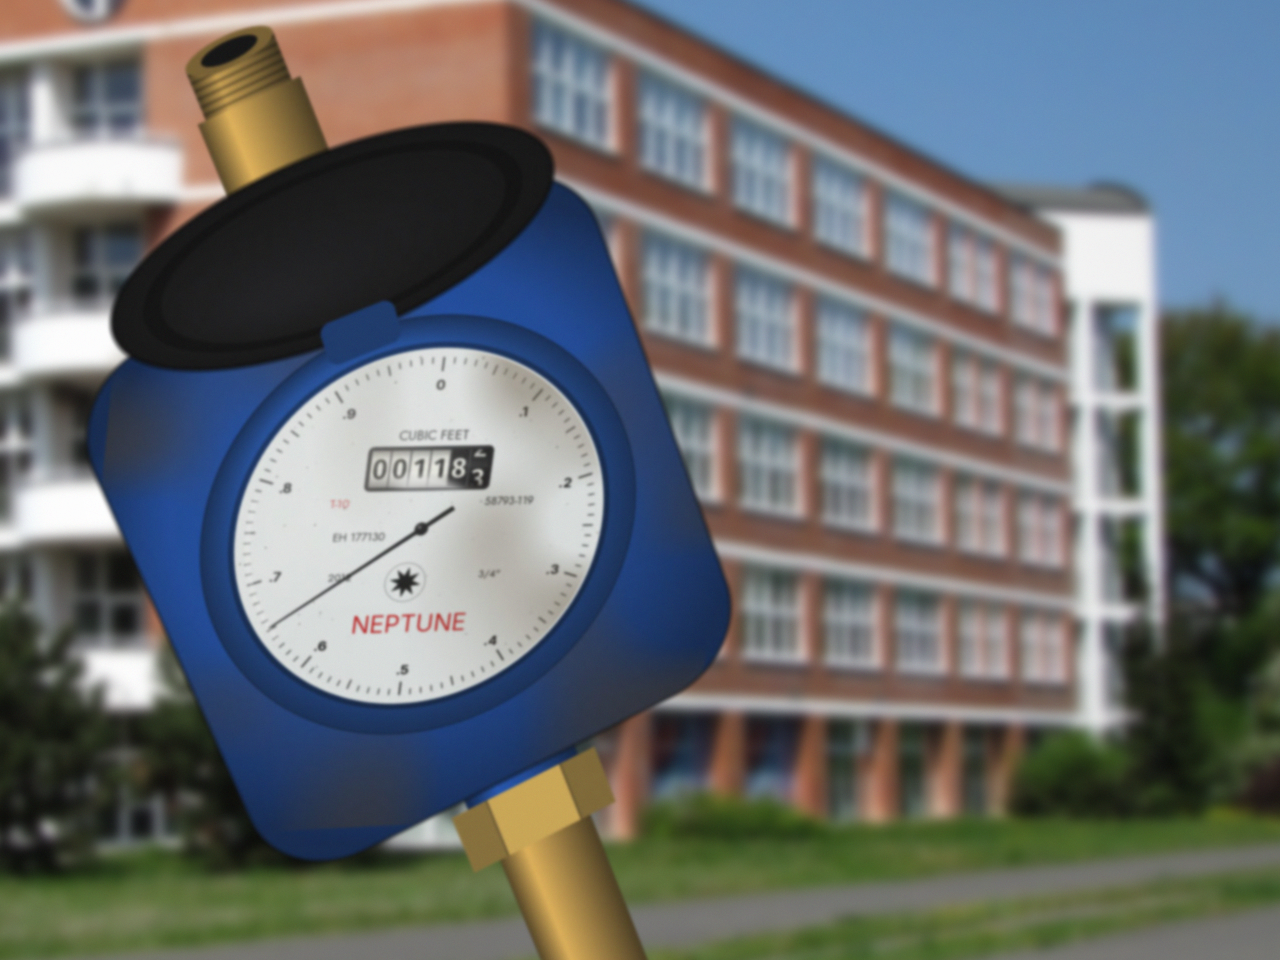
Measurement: 1182.65 ft³
